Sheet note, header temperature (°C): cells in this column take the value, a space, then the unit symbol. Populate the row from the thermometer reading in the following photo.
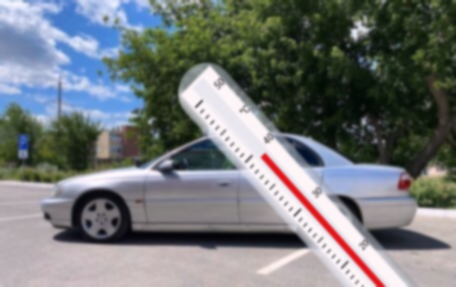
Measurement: 39 °C
